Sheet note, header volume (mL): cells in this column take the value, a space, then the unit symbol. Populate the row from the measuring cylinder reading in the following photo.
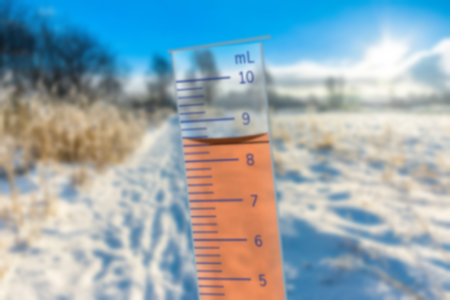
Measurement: 8.4 mL
